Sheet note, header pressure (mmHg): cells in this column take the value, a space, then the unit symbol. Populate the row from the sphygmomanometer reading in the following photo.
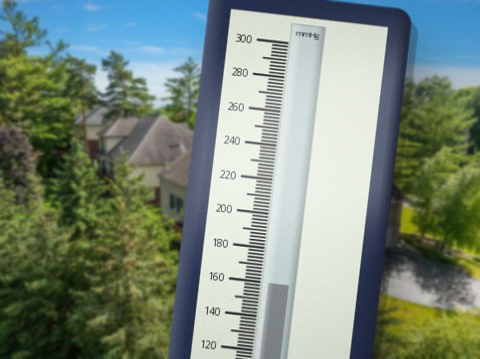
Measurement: 160 mmHg
